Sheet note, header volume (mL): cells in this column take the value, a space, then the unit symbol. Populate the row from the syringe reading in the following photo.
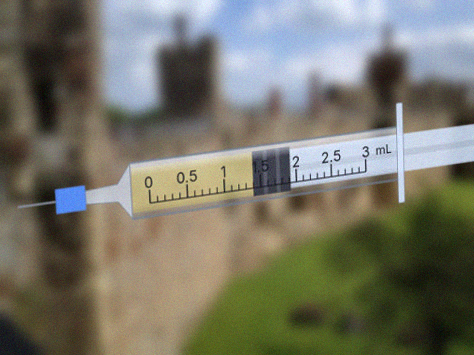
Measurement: 1.4 mL
